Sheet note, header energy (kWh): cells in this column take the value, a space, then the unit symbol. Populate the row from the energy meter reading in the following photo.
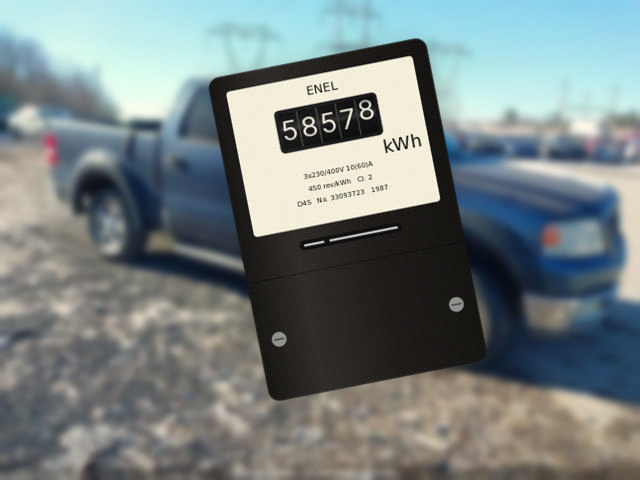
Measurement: 58578 kWh
